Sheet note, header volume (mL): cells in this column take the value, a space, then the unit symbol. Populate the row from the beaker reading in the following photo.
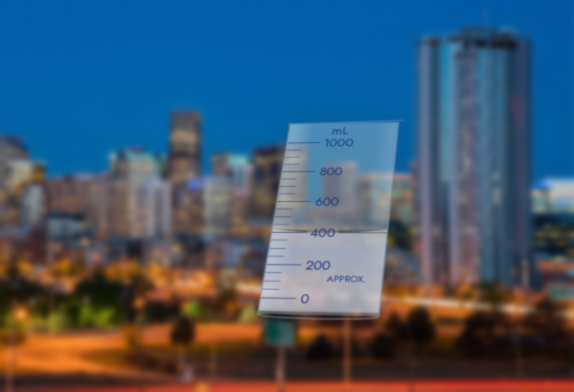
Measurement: 400 mL
